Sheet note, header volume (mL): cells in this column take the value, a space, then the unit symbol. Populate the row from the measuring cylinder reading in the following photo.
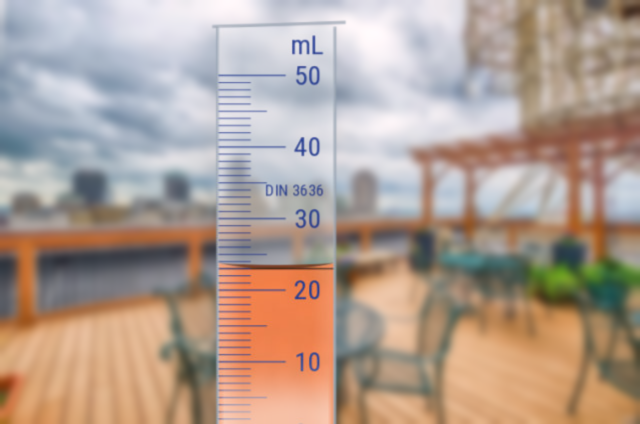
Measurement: 23 mL
